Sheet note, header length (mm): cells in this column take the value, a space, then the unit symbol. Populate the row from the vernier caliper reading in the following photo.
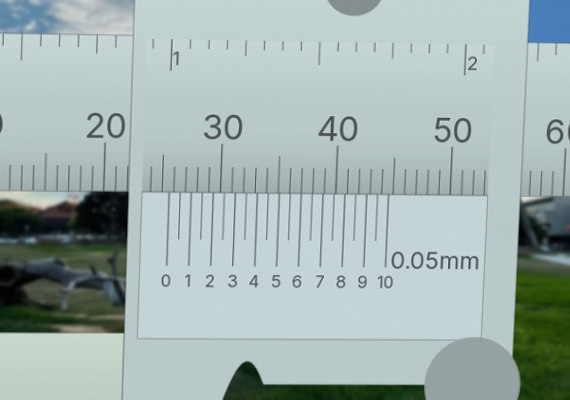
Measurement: 25.6 mm
